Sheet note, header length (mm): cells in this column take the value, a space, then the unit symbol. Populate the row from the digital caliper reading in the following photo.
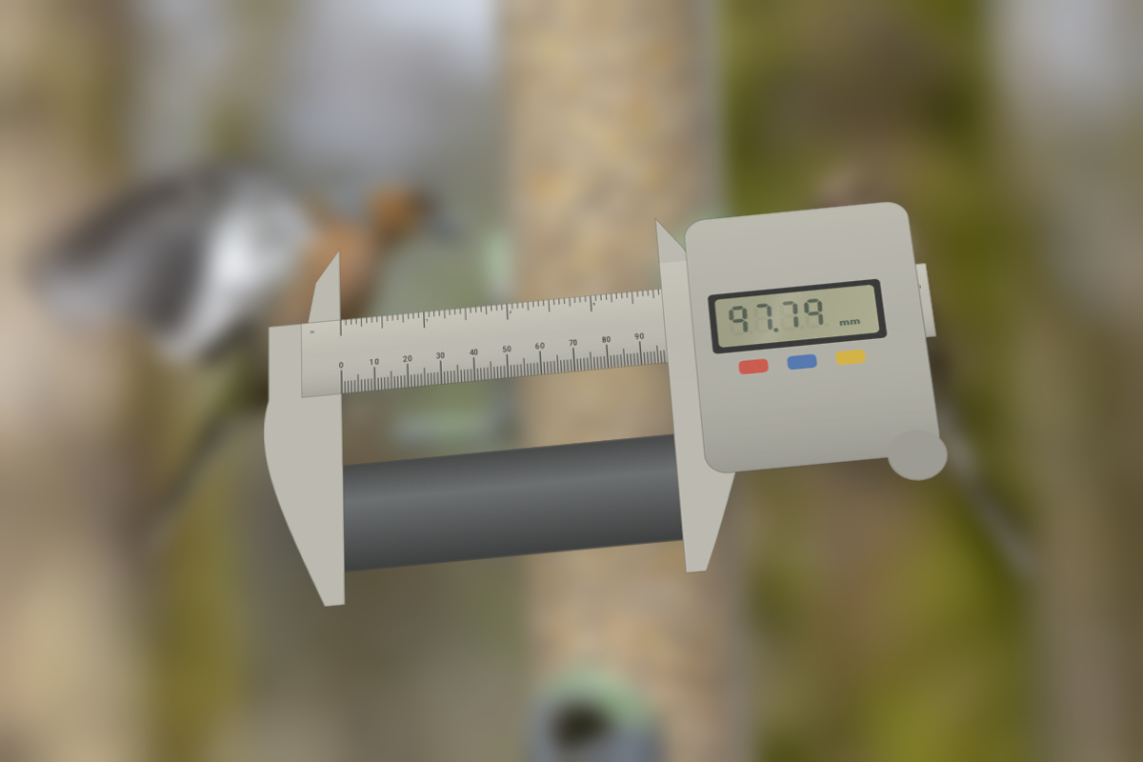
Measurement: 97.79 mm
